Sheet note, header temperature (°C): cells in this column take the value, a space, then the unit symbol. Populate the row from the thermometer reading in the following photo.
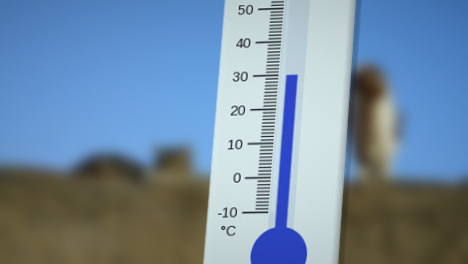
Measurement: 30 °C
